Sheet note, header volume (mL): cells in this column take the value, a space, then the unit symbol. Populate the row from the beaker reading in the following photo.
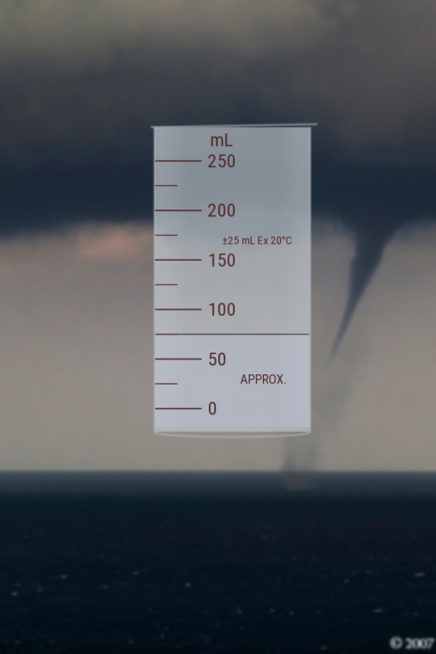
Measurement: 75 mL
